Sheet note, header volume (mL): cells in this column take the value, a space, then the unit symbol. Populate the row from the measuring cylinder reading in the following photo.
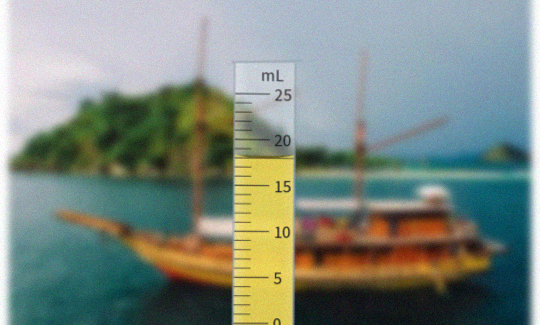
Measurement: 18 mL
